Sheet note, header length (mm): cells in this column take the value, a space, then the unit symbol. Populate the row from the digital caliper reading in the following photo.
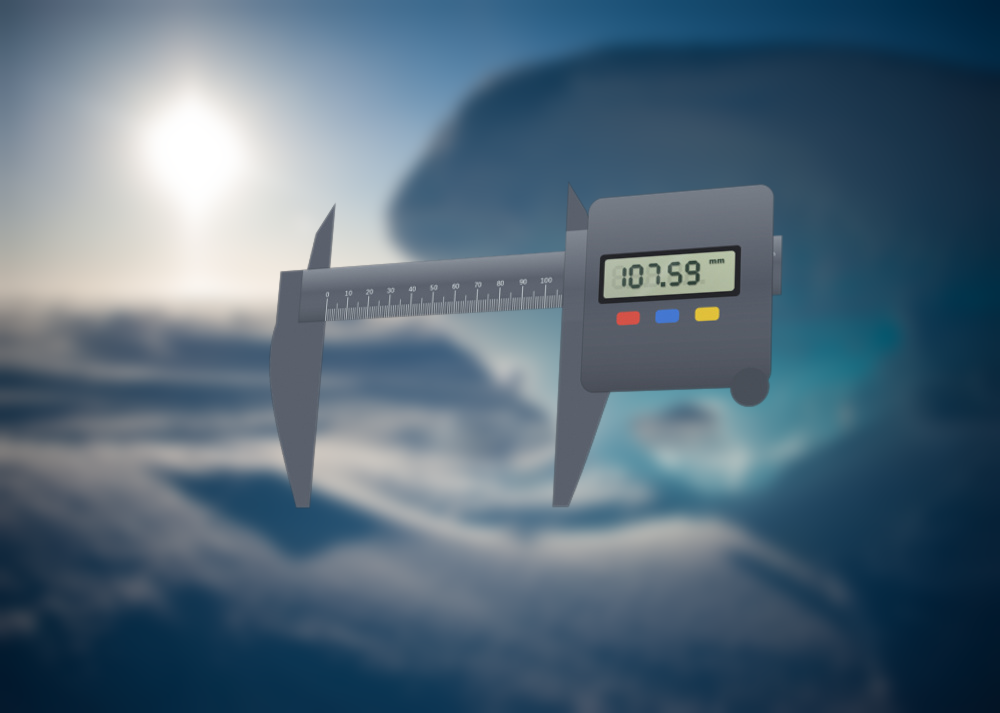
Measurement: 107.59 mm
